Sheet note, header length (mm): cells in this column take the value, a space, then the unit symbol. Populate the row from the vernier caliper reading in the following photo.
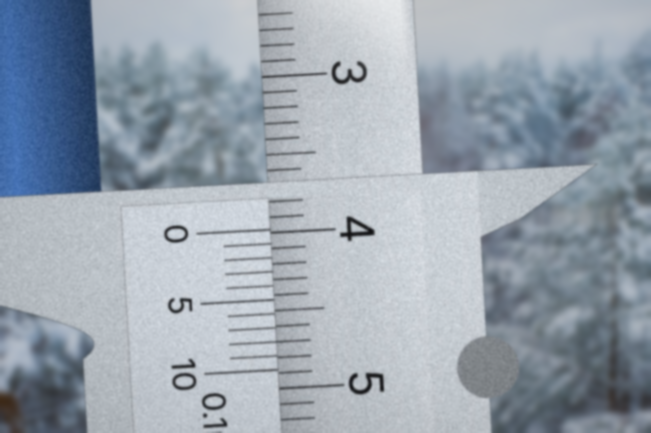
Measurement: 39.8 mm
